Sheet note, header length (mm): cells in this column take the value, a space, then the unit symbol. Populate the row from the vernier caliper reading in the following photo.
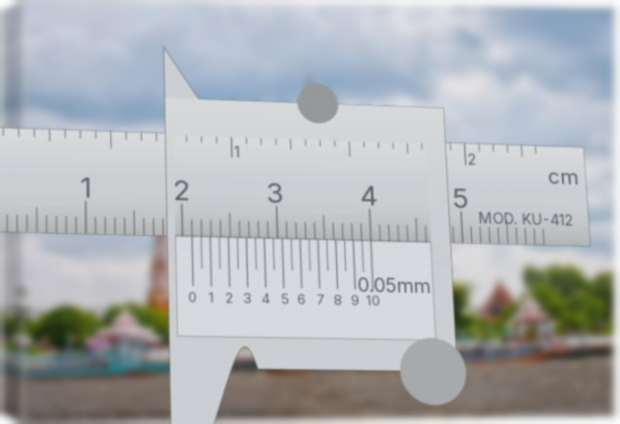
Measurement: 21.0 mm
